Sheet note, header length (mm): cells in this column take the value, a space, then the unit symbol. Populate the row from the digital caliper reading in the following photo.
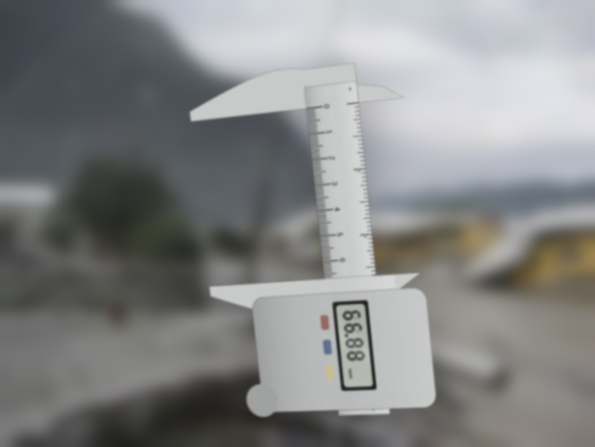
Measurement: 66.88 mm
